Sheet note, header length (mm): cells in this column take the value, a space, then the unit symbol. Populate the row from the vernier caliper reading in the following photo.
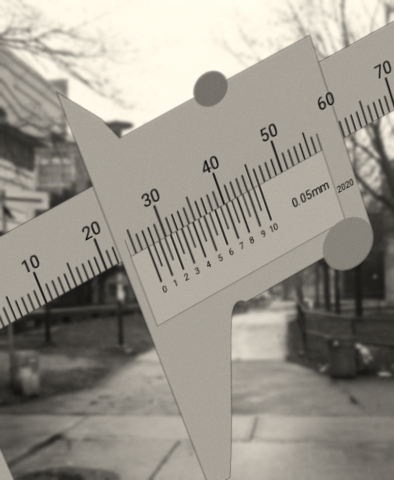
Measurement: 27.0 mm
